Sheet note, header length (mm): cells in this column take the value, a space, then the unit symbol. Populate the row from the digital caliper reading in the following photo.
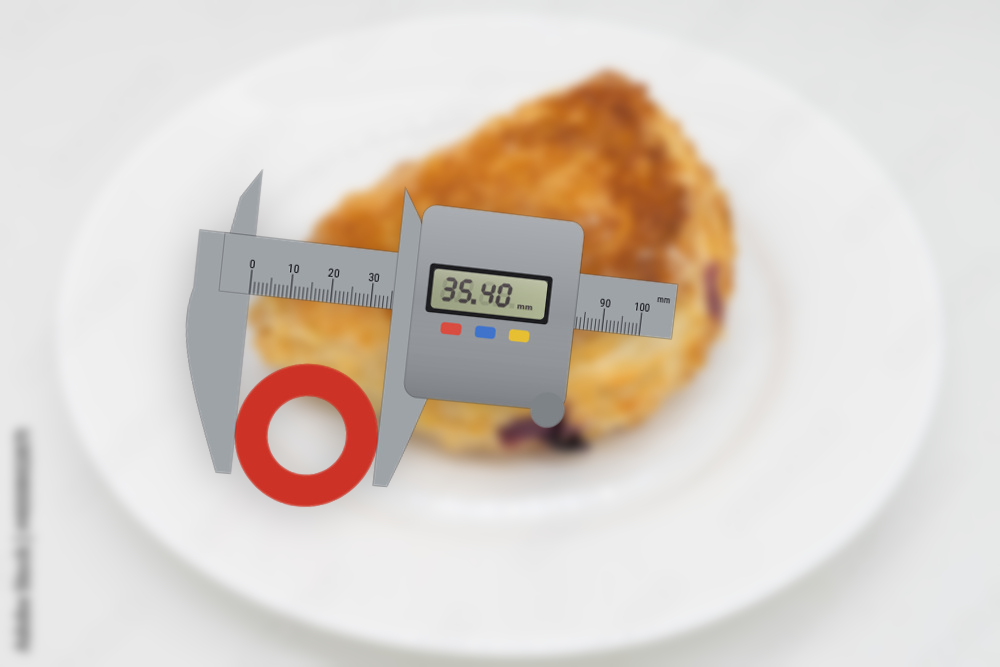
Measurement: 35.40 mm
